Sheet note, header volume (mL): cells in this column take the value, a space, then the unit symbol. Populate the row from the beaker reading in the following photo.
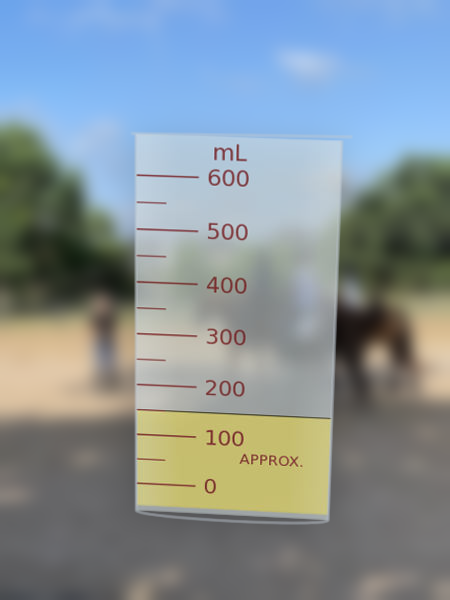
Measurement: 150 mL
